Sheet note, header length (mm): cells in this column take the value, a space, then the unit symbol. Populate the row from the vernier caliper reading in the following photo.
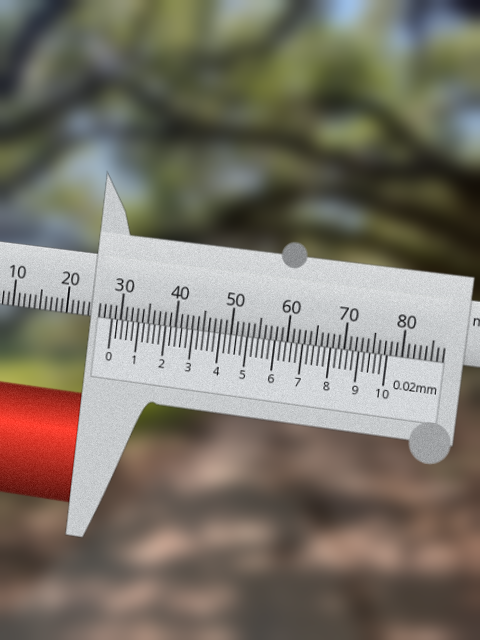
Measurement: 28.4 mm
